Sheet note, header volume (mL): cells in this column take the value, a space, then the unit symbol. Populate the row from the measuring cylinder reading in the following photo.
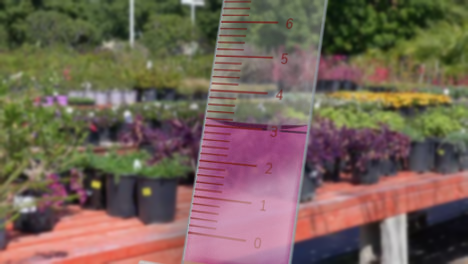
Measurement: 3 mL
